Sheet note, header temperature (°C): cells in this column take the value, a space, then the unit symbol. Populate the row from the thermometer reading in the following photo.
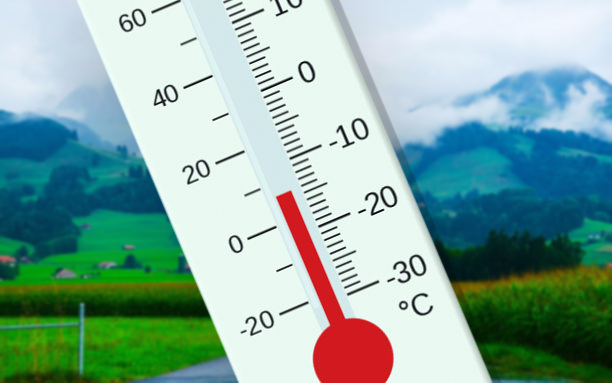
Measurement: -14 °C
